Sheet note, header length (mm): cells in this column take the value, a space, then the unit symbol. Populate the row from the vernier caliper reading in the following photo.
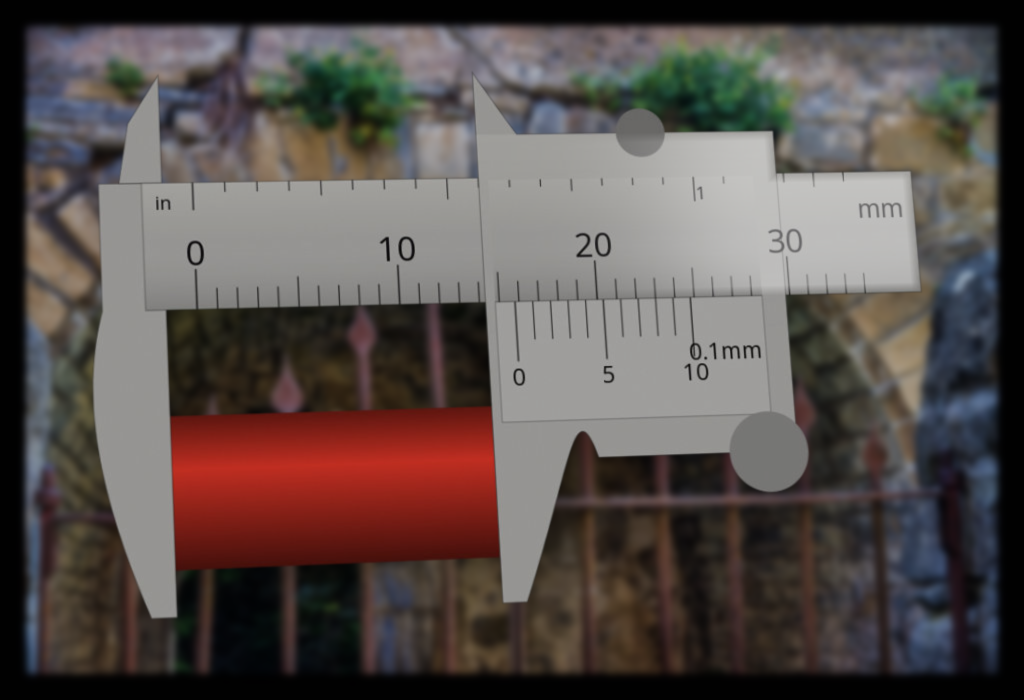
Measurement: 15.8 mm
